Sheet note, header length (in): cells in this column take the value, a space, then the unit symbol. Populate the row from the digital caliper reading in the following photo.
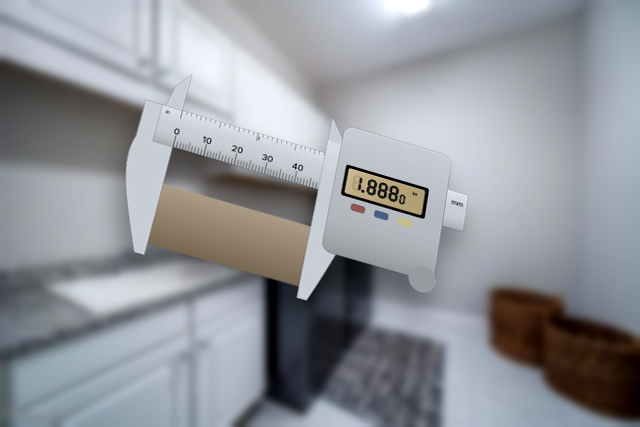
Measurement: 1.8880 in
